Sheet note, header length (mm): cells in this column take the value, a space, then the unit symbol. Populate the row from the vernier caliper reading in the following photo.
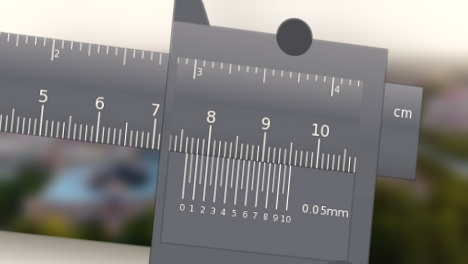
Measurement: 76.2 mm
